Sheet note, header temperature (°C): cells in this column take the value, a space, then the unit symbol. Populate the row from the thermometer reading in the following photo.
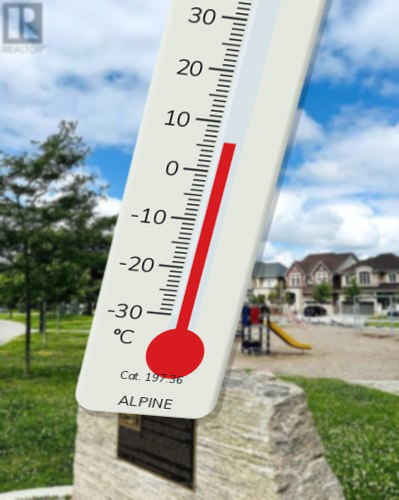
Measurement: 6 °C
